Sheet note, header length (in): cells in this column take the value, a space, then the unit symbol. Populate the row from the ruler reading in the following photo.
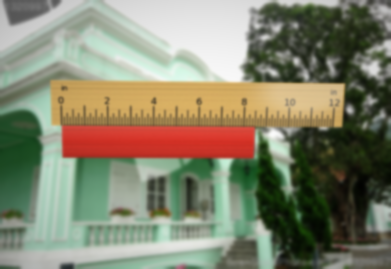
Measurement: 8.5 in
